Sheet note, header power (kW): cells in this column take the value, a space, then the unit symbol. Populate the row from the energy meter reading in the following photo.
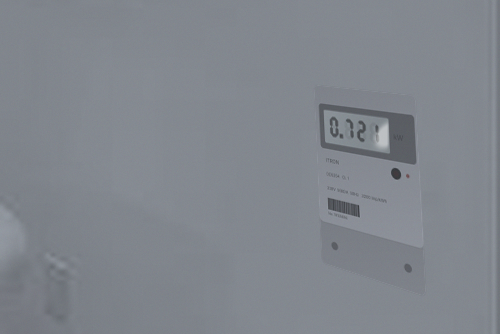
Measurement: 0.721 kW
